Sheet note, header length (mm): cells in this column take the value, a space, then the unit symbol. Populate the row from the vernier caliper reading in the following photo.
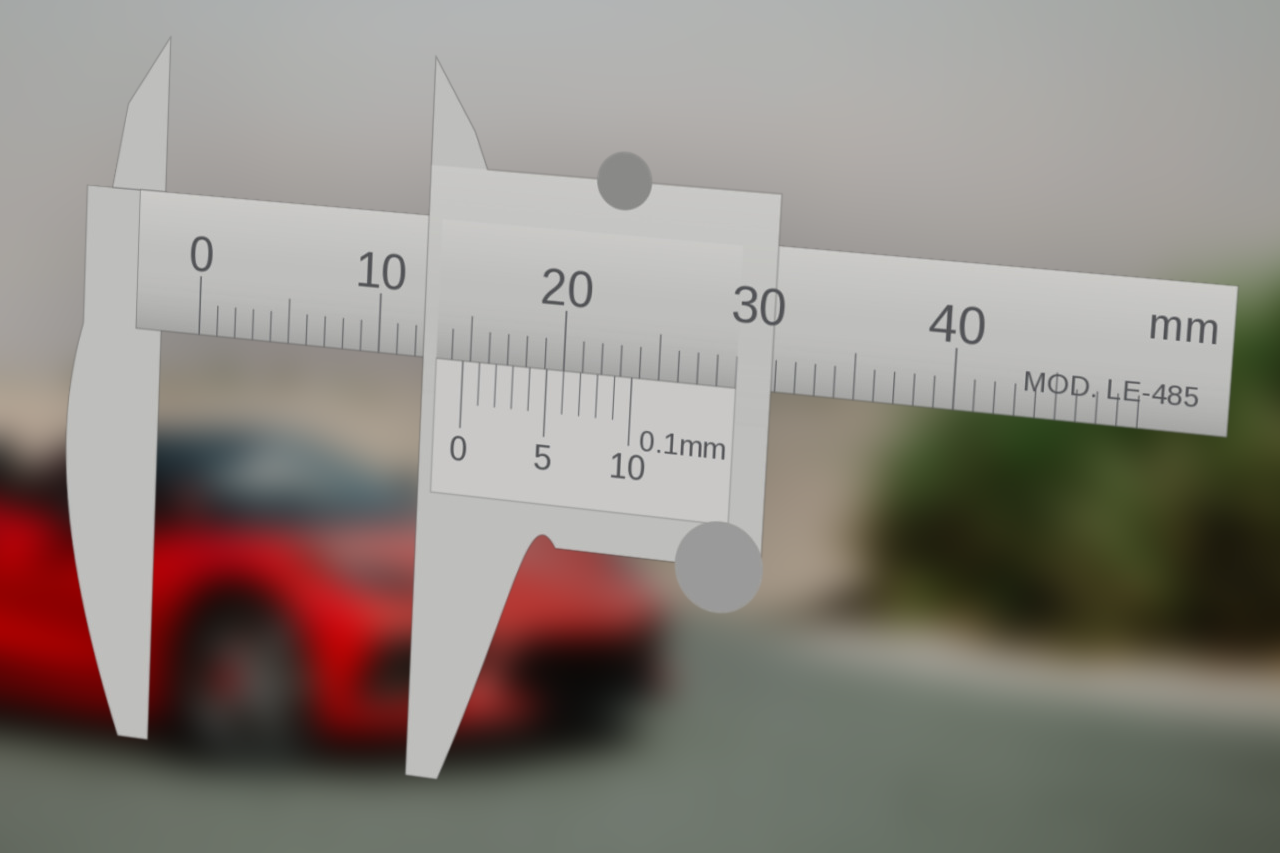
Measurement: 14.6 mm
